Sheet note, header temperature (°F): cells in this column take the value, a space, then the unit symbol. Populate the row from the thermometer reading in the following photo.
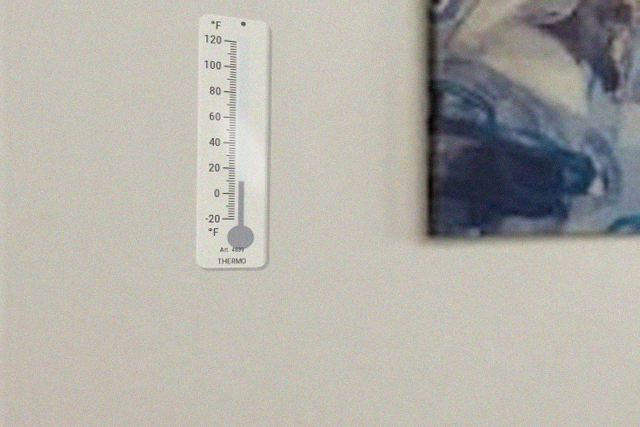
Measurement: 10 °F
